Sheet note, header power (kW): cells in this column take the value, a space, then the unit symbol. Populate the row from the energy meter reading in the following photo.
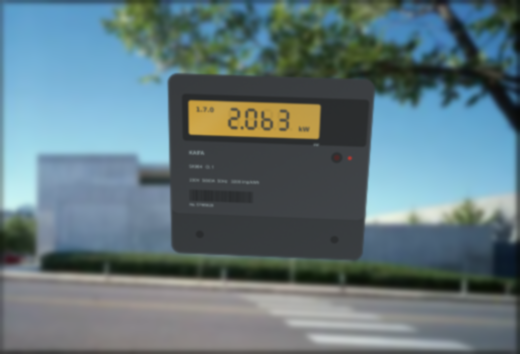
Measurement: 2.063 kW
